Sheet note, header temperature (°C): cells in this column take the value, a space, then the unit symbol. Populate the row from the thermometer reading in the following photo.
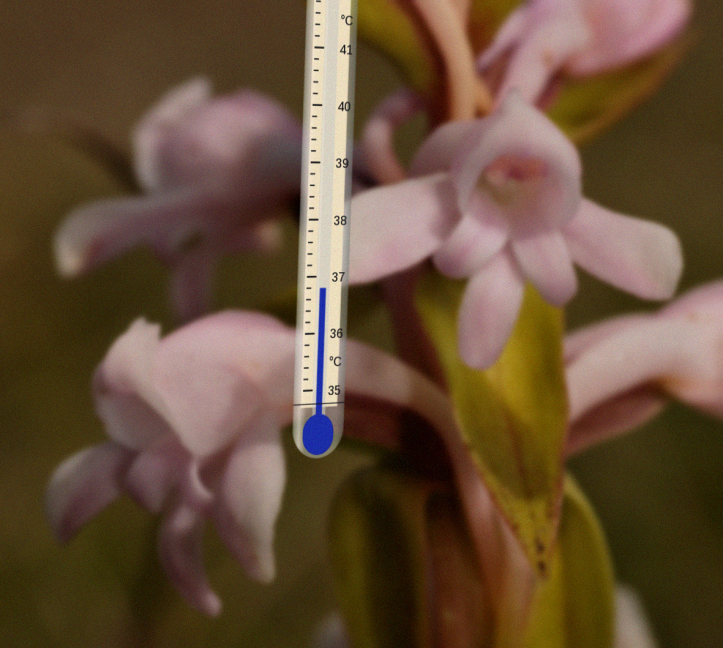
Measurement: 36.8 °C
